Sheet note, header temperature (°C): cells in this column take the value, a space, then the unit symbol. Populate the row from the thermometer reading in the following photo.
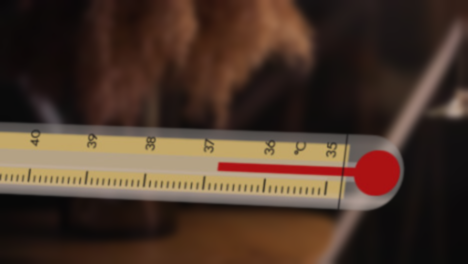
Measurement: 36.8 °C
